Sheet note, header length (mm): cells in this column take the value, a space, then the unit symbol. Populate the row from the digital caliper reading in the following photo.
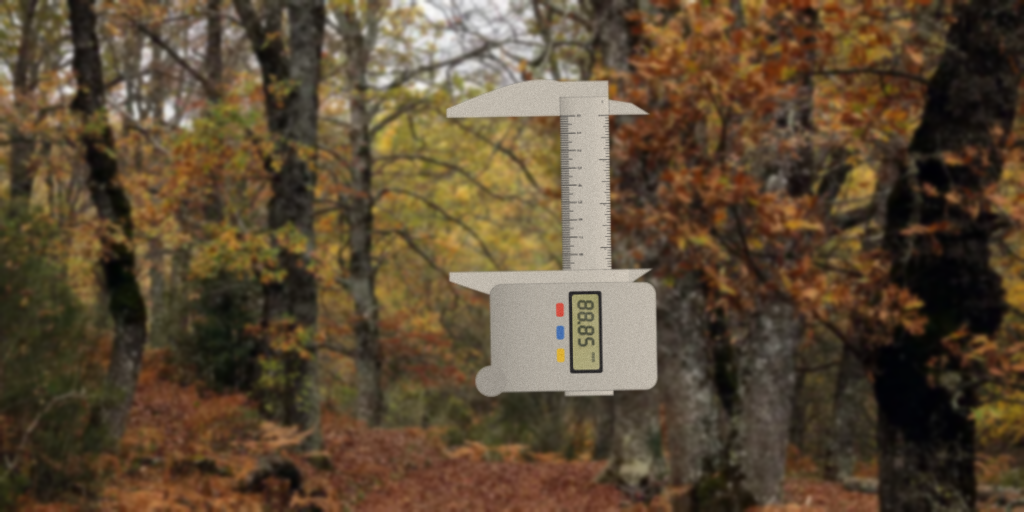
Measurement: 88.85 mm
